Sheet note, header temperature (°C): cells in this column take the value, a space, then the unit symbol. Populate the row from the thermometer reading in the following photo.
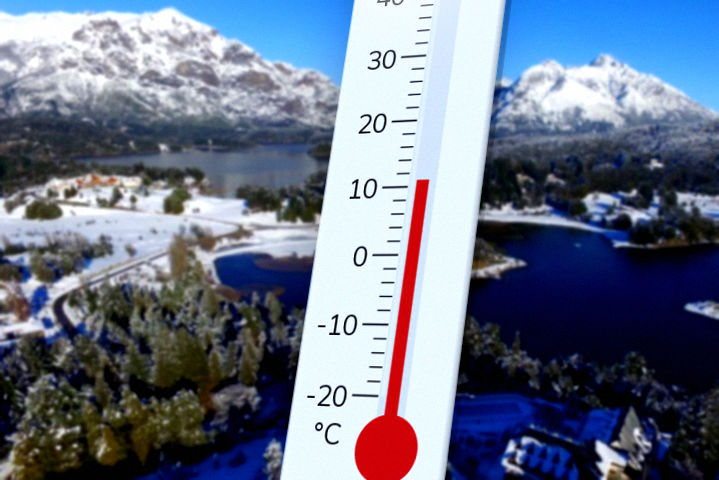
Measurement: 11 °C
